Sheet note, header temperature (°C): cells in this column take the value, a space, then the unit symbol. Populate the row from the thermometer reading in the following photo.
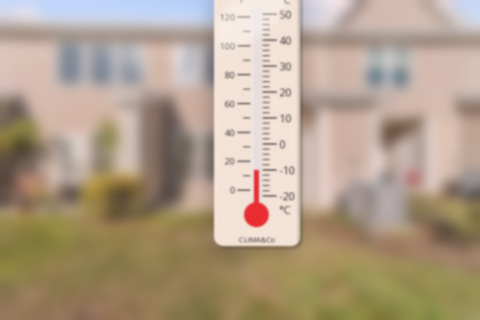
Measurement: -10 °C
